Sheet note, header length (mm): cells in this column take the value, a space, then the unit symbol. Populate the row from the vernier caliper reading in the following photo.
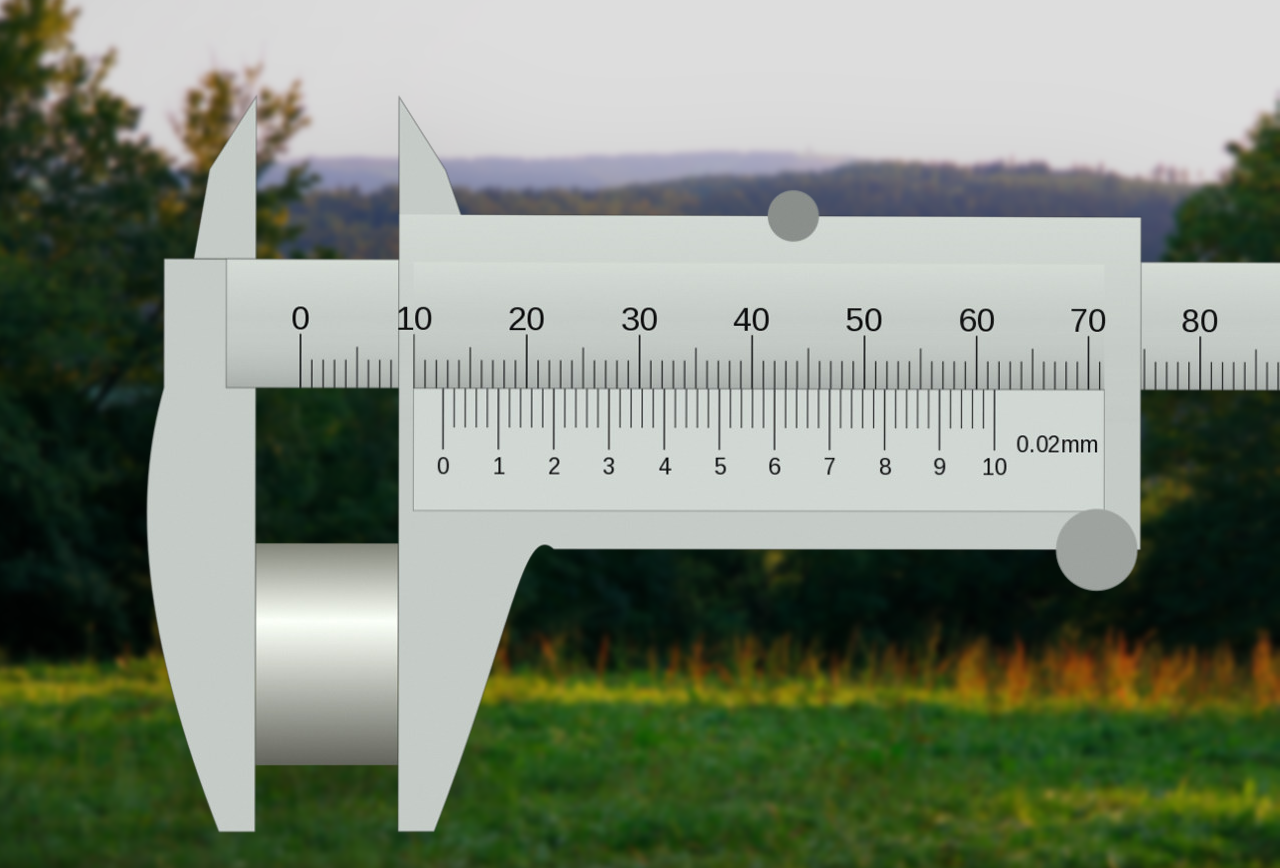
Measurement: 12.6 mm
